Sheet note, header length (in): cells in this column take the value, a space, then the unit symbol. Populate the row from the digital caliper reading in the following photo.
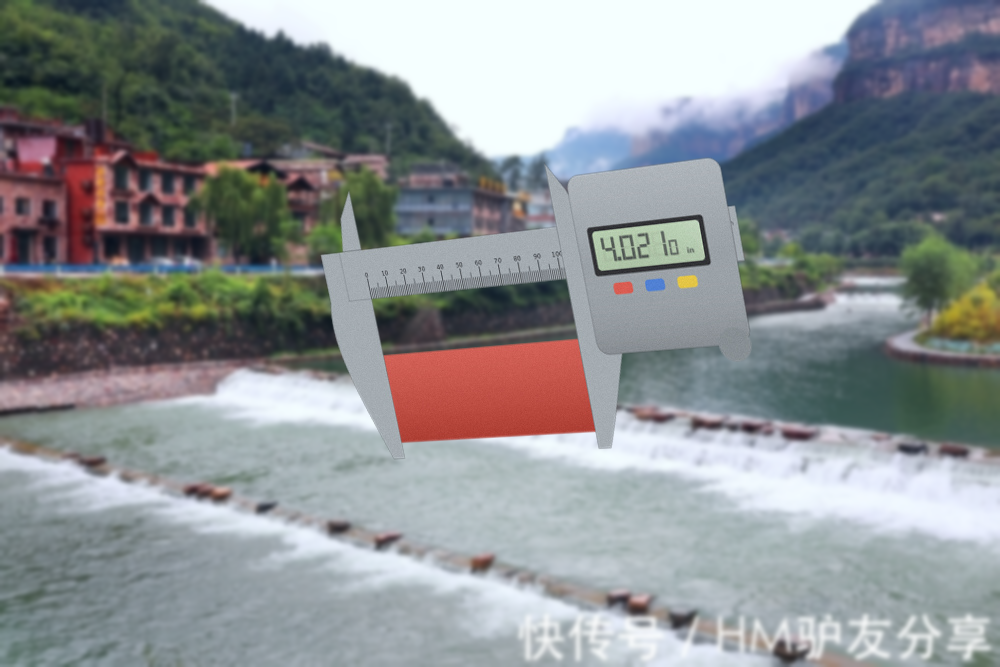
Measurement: 4.0210 in
